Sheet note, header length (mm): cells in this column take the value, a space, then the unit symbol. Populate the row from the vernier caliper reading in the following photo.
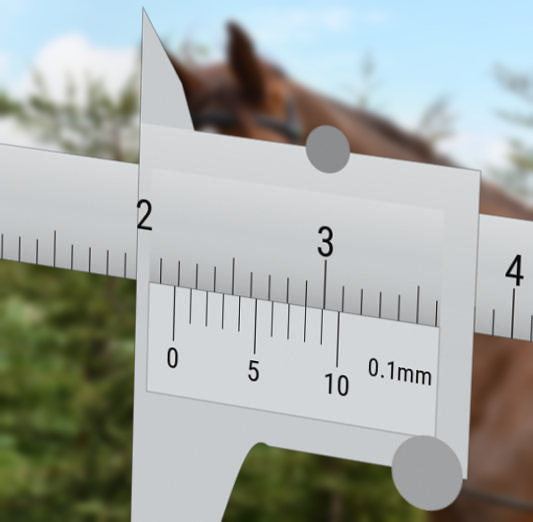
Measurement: 21.8 mm
